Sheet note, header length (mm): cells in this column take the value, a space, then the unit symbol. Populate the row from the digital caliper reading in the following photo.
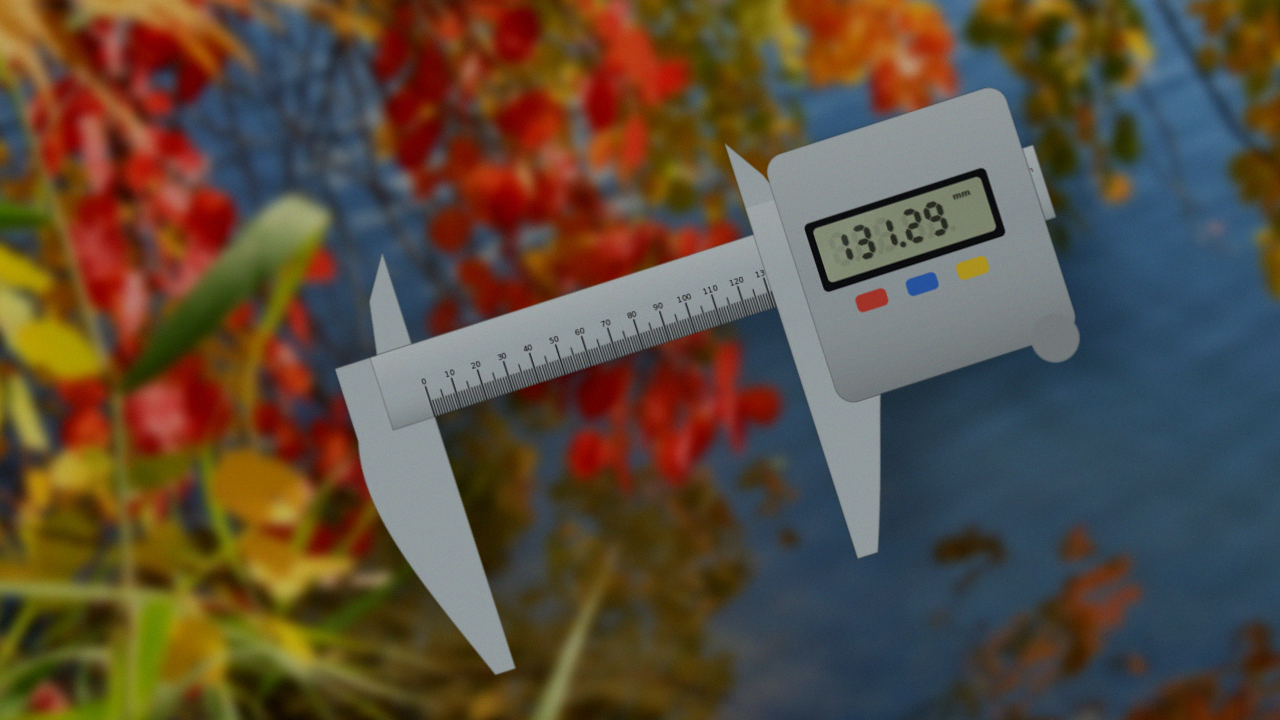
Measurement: 131.29 mm
